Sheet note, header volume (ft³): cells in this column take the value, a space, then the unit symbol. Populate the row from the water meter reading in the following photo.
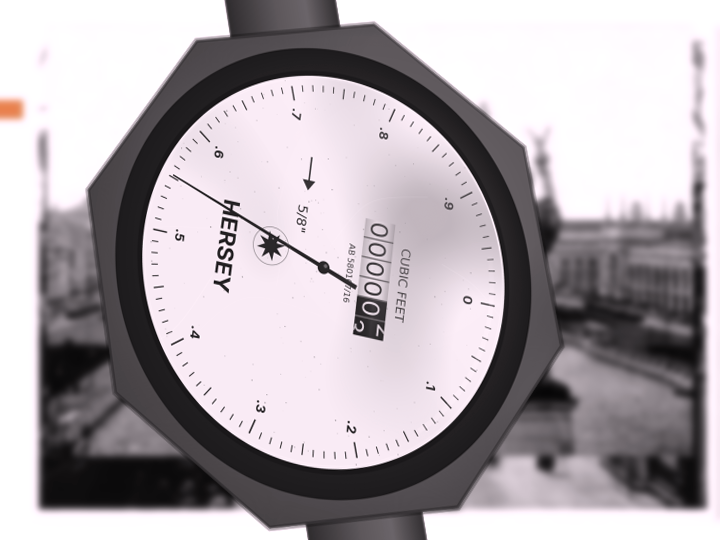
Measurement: 2.55 ft³
